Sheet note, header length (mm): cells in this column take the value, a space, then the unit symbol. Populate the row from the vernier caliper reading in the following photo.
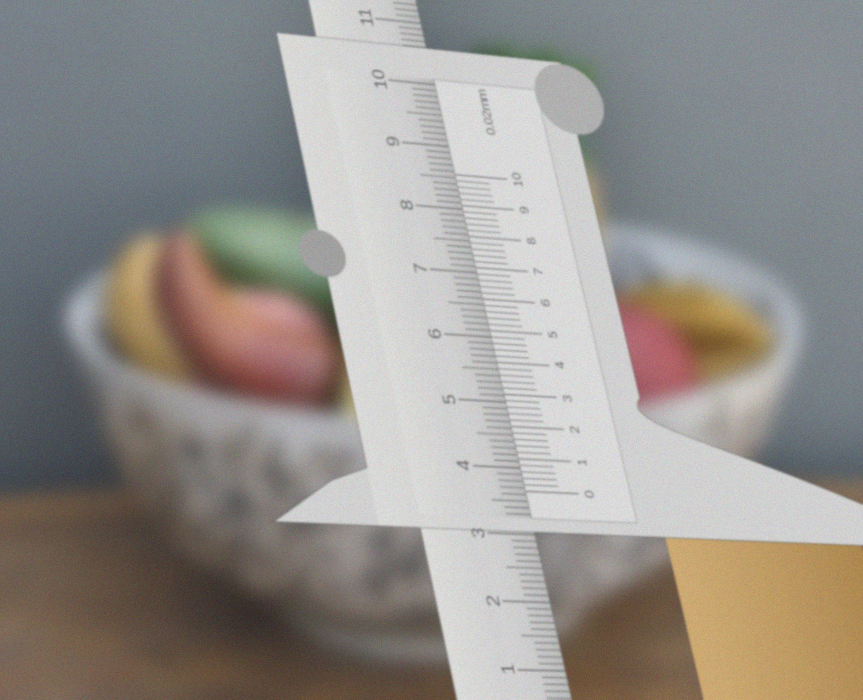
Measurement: 36.5 mm
